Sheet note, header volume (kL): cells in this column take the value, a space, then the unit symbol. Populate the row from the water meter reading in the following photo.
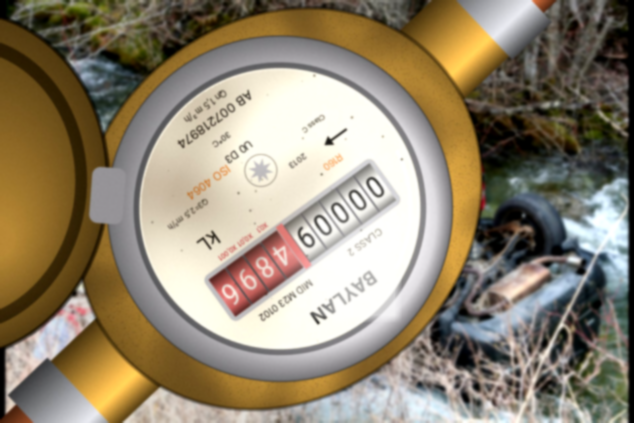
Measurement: 9.4896 kL
